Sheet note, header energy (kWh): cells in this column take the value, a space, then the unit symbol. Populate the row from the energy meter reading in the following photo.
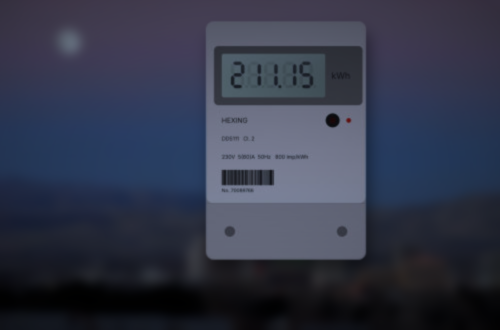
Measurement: 211.15 kWh
